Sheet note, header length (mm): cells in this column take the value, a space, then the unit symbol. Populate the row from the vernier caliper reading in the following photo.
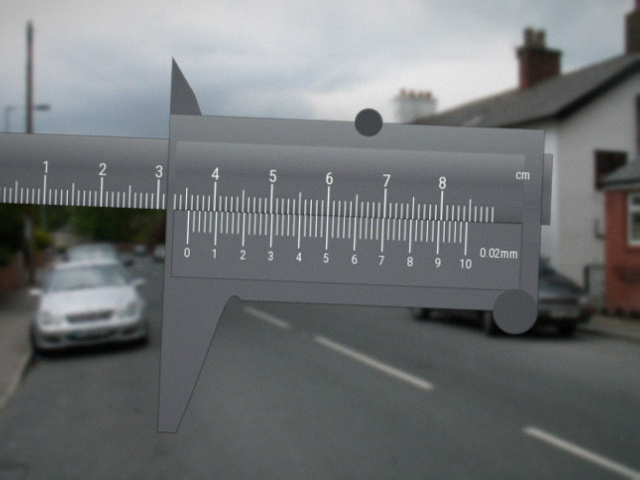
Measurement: 35.5 mm
